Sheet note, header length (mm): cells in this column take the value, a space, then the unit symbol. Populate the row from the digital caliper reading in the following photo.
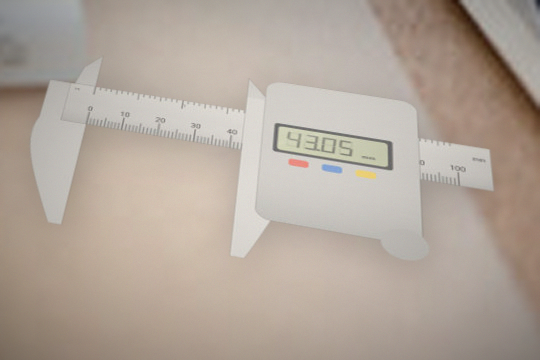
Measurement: 43.05 mm
